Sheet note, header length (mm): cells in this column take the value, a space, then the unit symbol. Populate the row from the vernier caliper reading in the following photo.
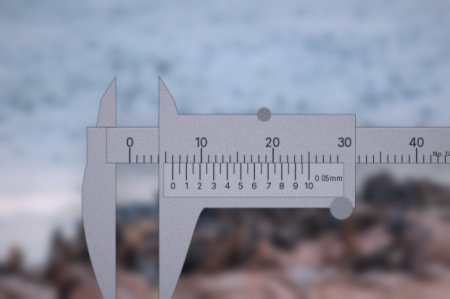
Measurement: 6.0 mm
